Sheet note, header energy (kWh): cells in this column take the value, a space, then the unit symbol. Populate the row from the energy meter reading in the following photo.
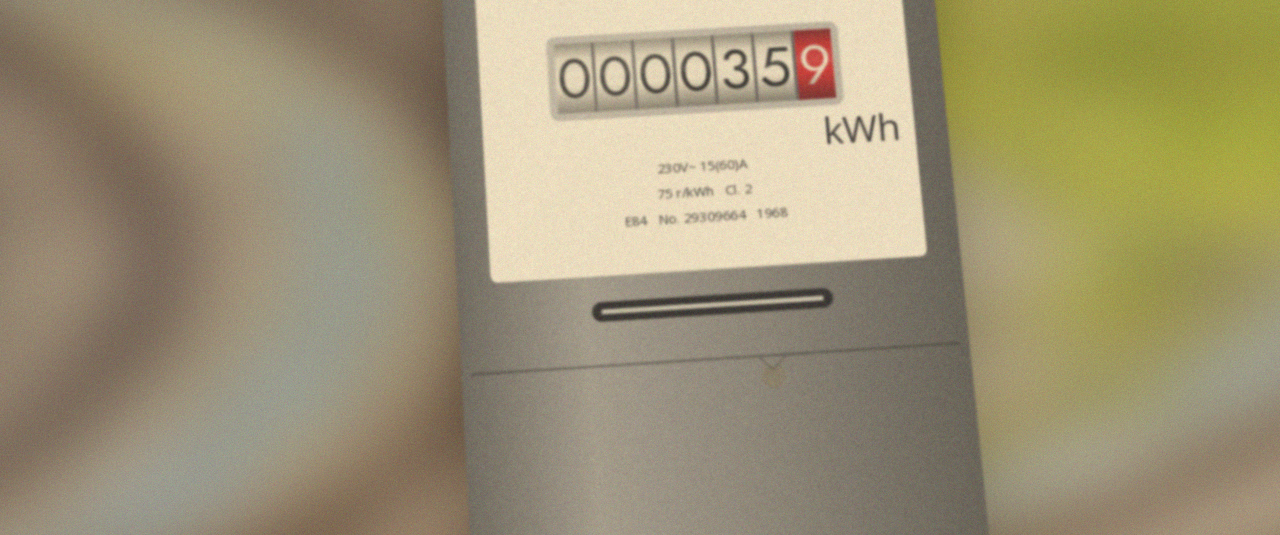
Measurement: 35.9 kWh
